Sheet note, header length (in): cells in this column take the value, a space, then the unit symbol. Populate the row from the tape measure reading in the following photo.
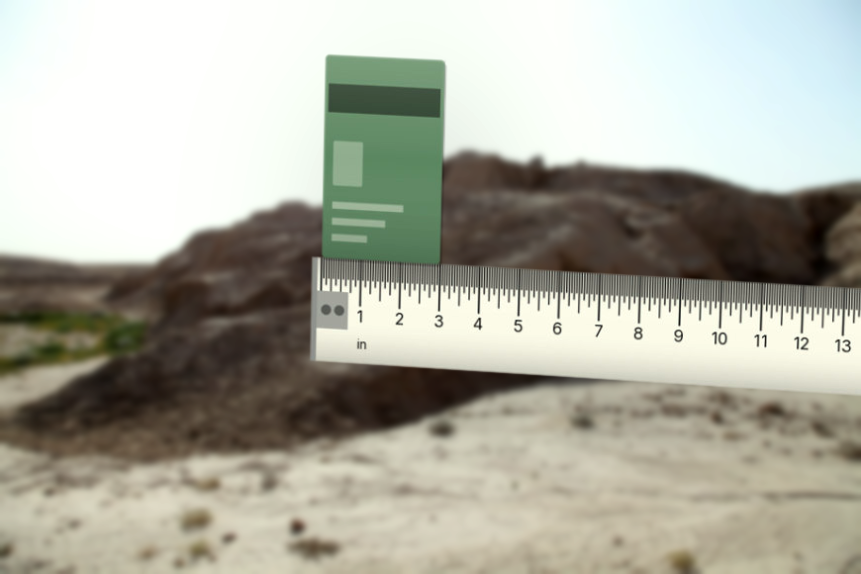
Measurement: 3 in
